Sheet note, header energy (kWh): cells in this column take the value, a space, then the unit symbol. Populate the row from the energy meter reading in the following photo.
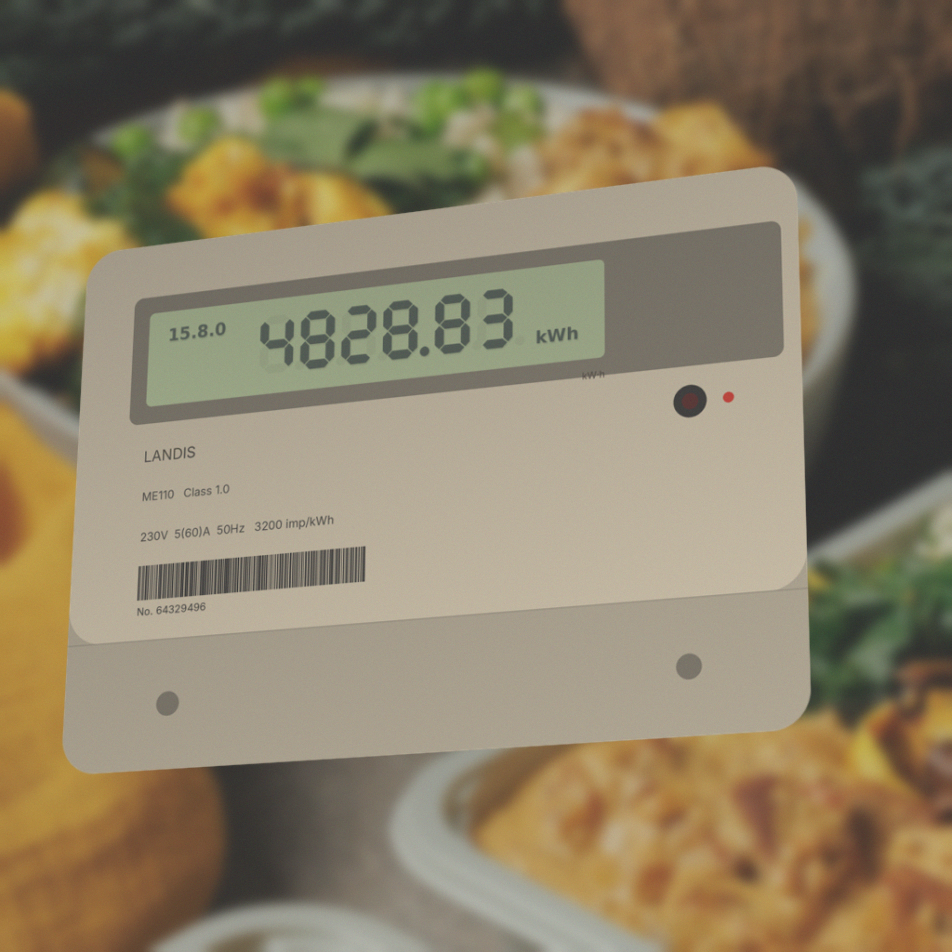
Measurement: 4828.83 kWh
